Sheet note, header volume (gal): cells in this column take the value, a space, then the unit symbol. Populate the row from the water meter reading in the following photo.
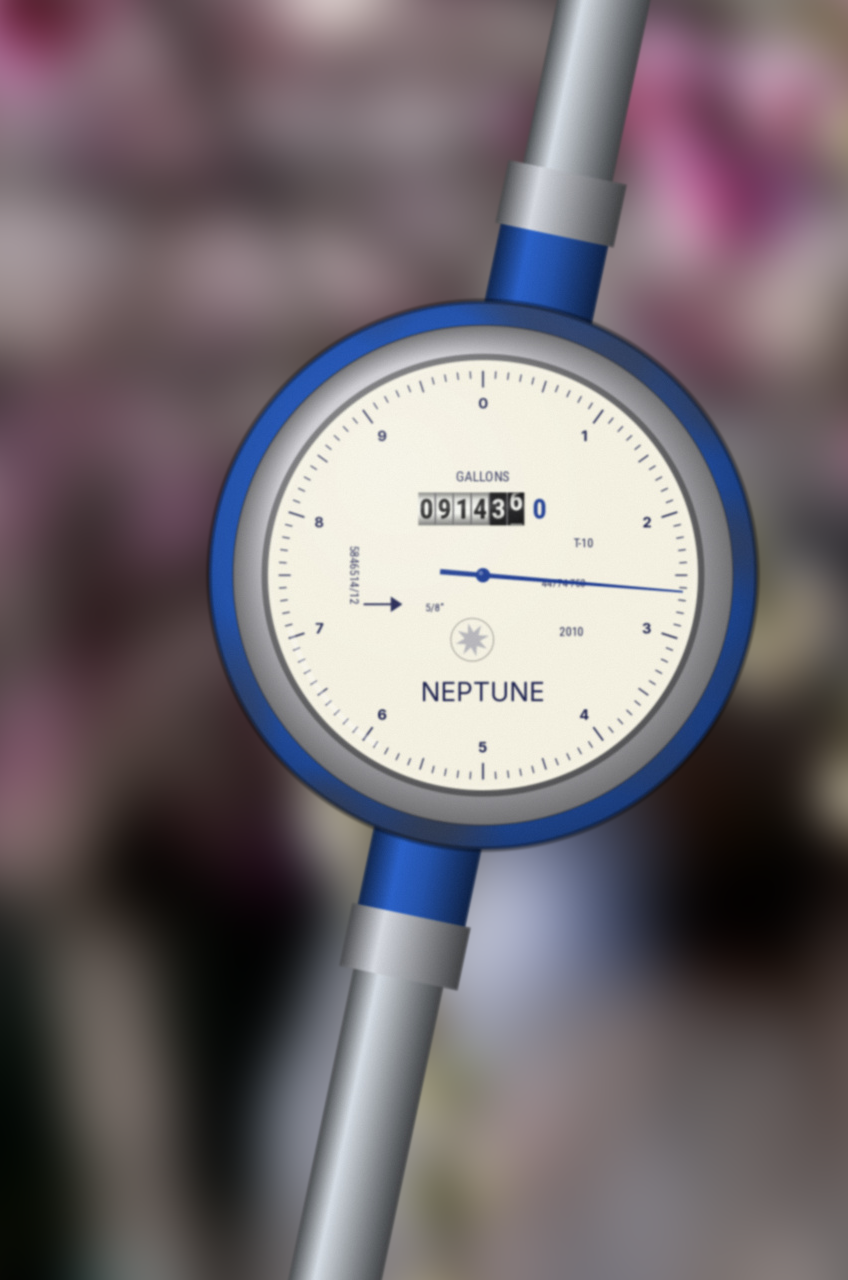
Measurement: 914362.6 gal
